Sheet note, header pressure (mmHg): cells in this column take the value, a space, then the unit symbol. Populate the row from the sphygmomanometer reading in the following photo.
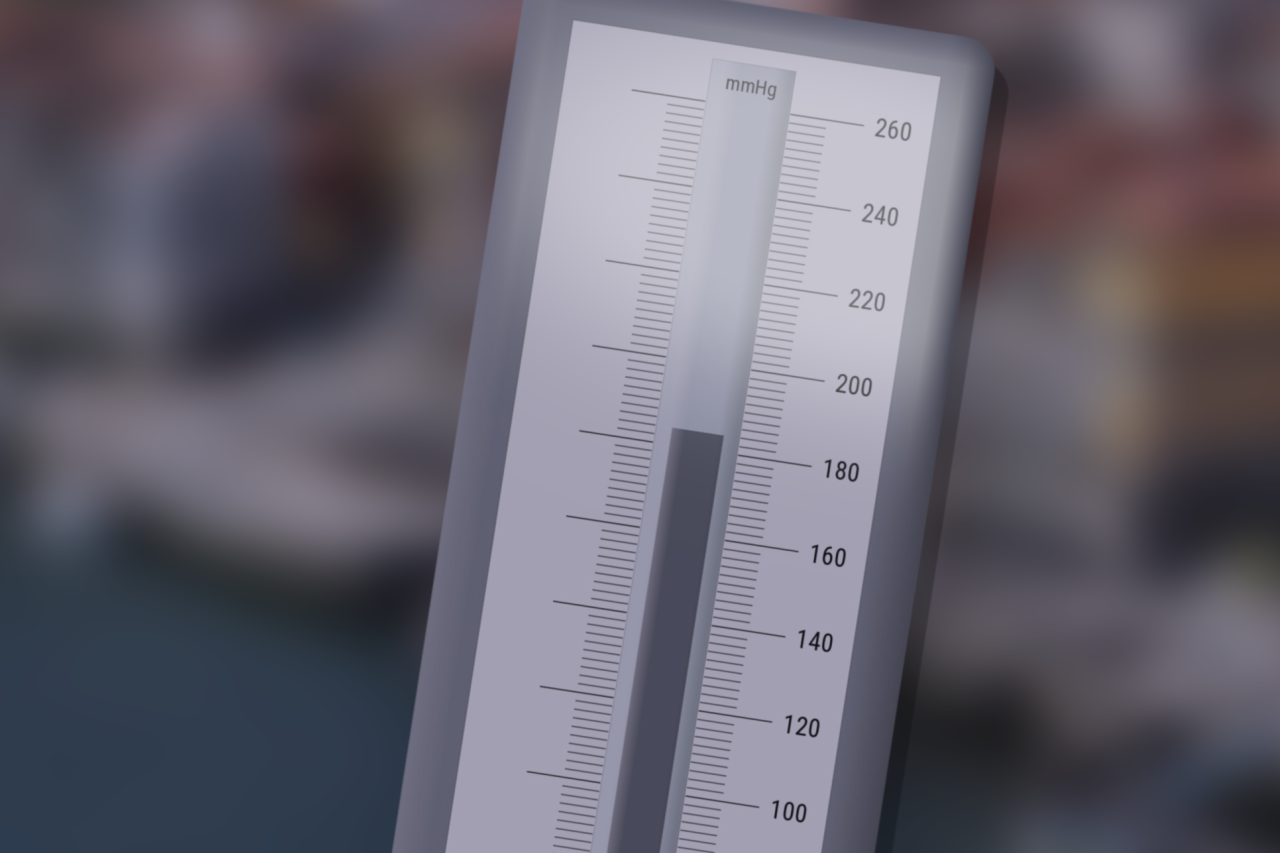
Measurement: 184 mmHg
